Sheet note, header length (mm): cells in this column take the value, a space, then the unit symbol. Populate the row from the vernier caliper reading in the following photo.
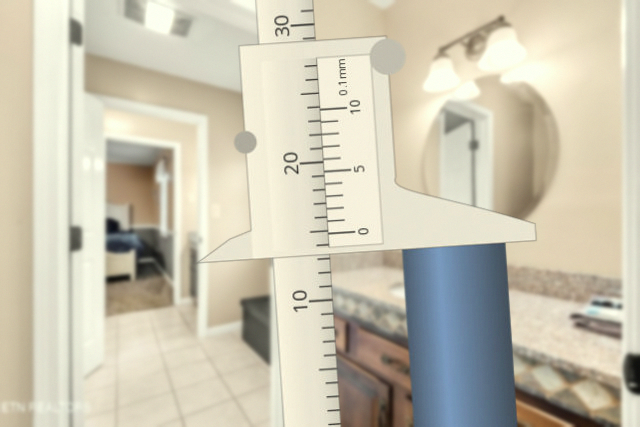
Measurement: 14.8 mm
